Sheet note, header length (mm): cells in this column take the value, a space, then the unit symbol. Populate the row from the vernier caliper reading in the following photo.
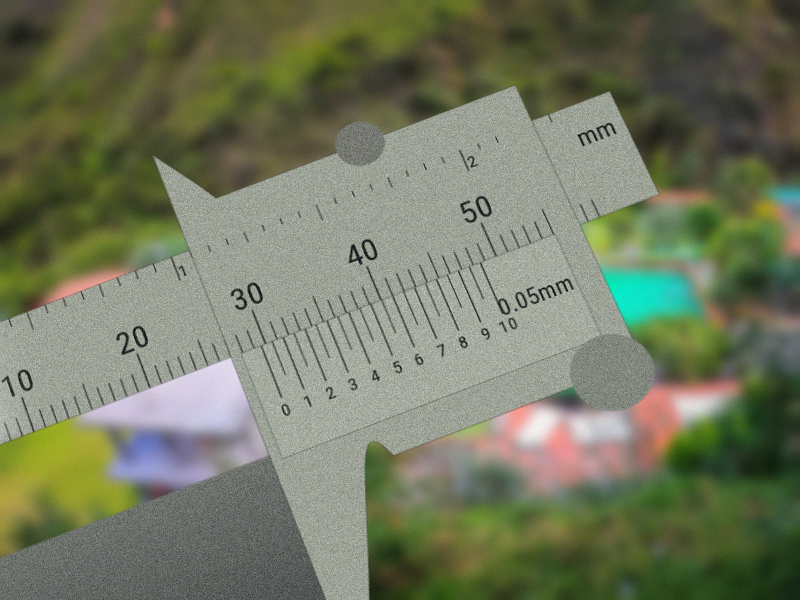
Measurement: 29.6 mm
